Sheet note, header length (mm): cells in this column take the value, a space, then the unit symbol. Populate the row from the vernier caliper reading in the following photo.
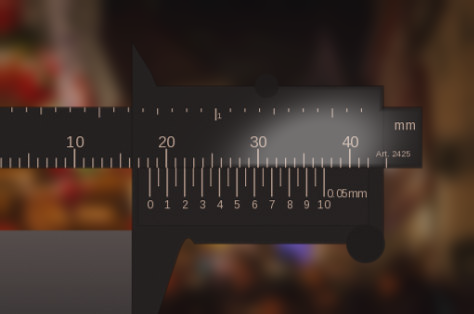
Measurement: 18.2 mm
